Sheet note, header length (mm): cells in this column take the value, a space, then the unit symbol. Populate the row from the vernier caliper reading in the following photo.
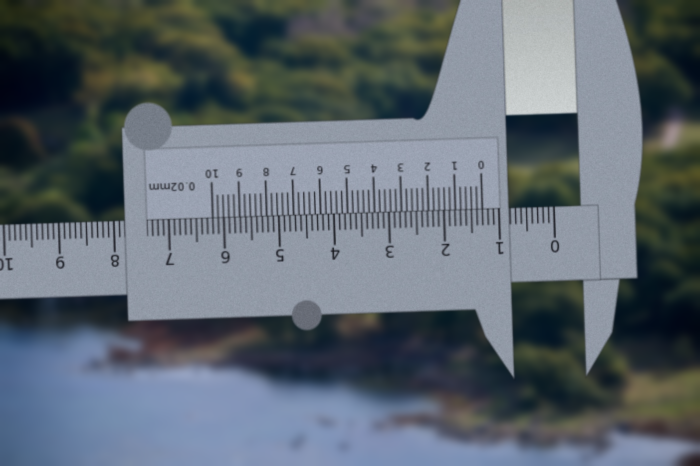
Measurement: 13.0 mm
